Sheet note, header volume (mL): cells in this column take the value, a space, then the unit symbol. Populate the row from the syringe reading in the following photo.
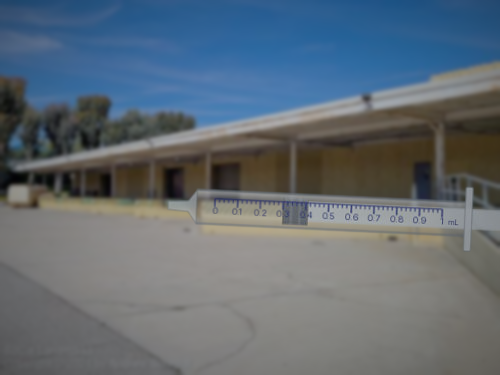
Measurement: 0.3 mL
